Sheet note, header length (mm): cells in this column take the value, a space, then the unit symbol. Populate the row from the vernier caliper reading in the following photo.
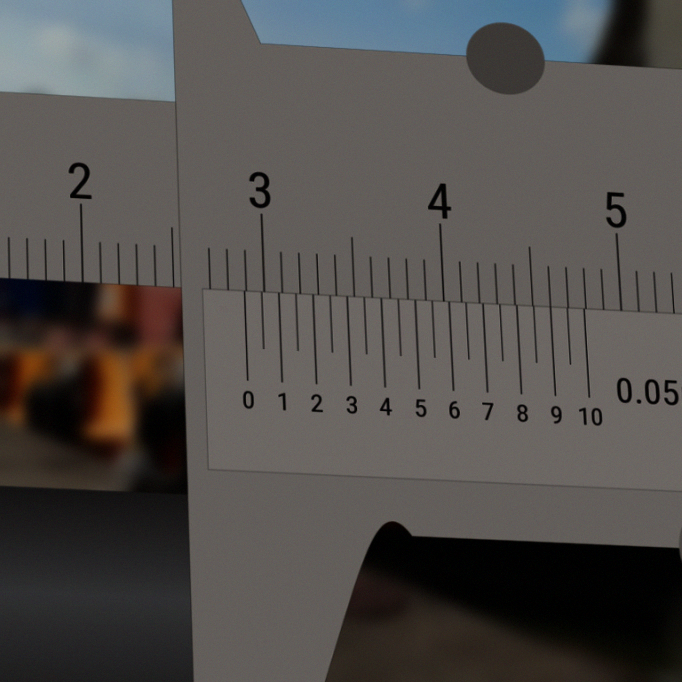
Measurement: 28.9 mm
